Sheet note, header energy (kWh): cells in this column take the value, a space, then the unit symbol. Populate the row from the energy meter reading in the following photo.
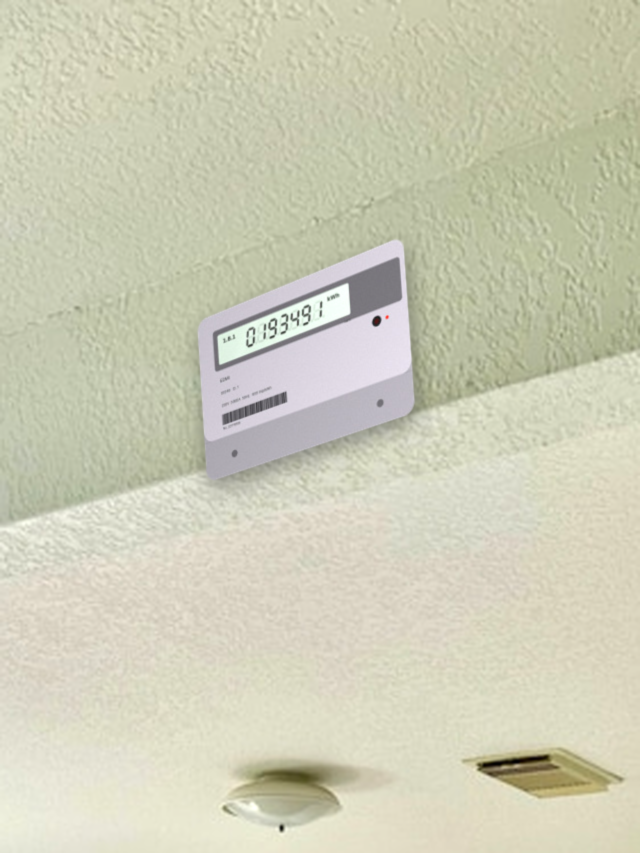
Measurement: 193491 kWh
